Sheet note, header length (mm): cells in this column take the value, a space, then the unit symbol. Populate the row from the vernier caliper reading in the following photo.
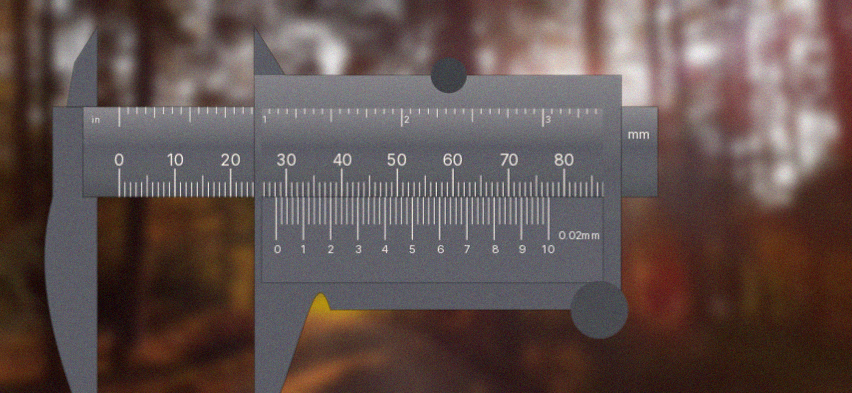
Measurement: 28.2 mm
